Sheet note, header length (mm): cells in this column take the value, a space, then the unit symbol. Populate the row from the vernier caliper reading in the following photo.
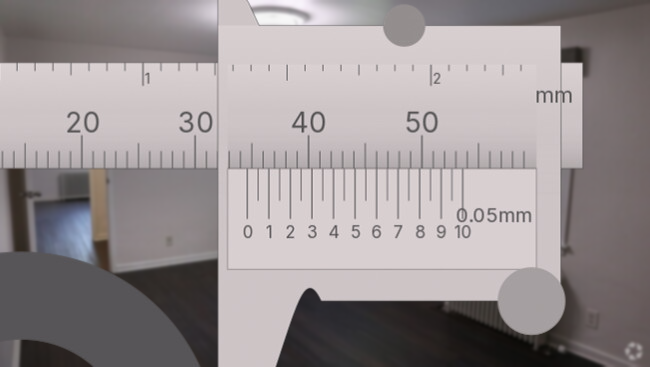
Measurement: 34.6 mm
